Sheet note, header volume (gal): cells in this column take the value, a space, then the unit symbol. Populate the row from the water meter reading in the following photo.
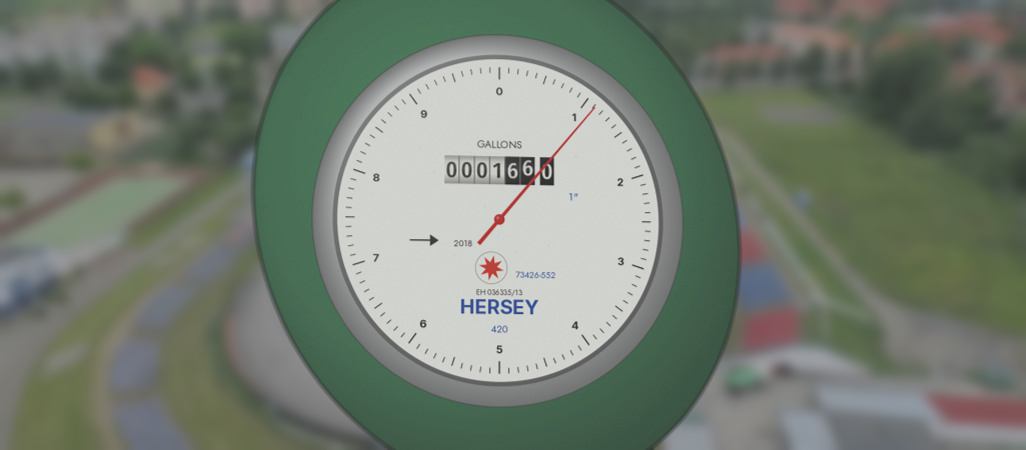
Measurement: 1661.1 gal
